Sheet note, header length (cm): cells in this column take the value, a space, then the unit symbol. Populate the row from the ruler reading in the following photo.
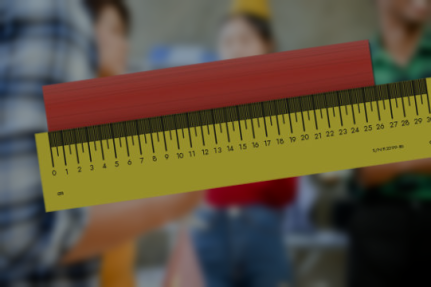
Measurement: 26 cm
